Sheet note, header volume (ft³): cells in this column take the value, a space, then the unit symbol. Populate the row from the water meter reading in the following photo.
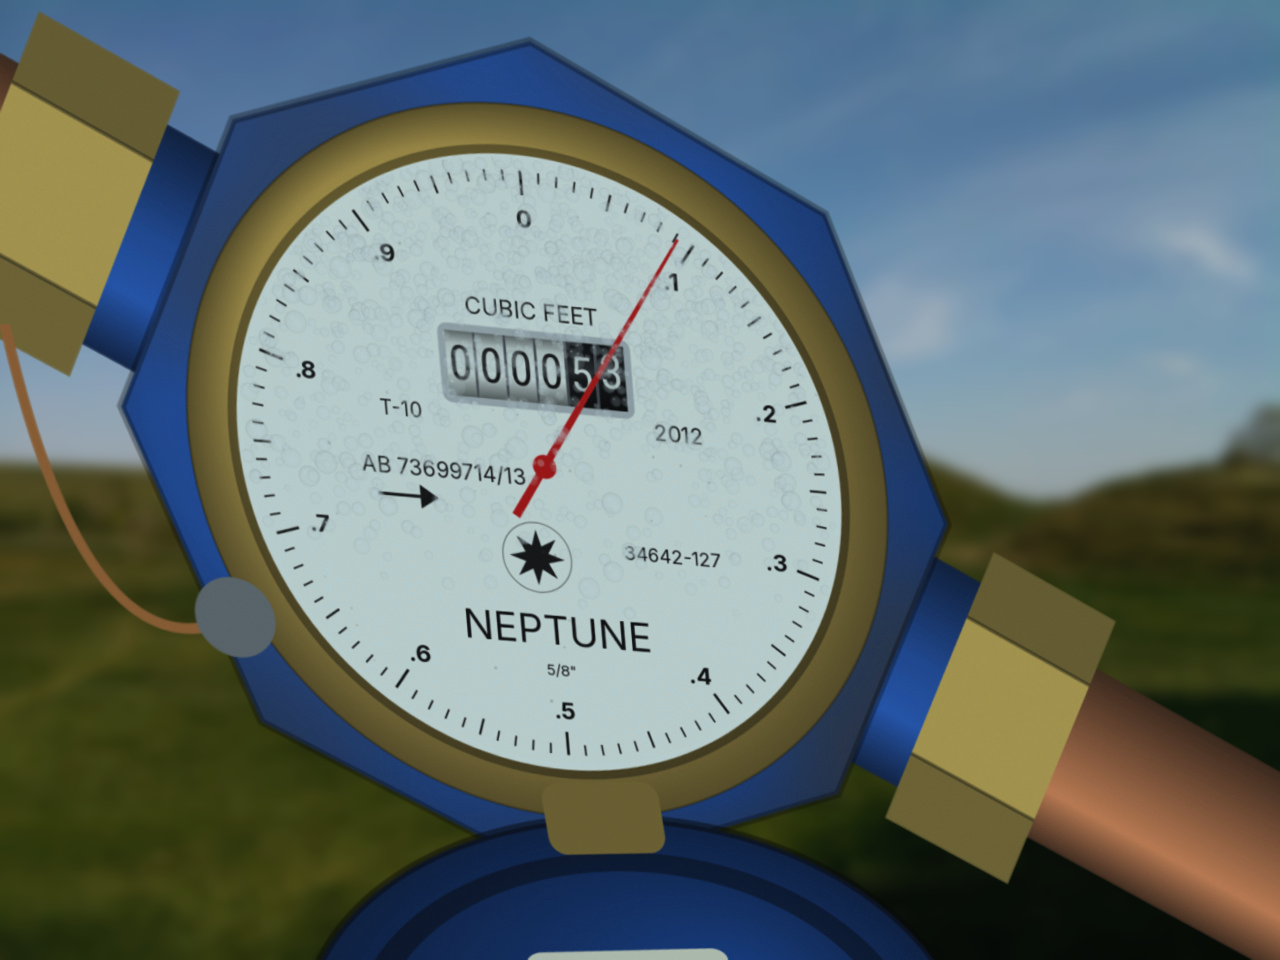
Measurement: 53.09 ft³
